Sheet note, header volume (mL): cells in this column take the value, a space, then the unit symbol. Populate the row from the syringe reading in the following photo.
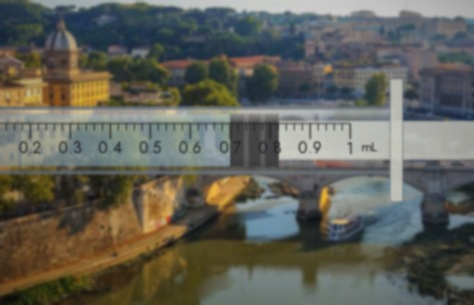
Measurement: 0.7 mL
